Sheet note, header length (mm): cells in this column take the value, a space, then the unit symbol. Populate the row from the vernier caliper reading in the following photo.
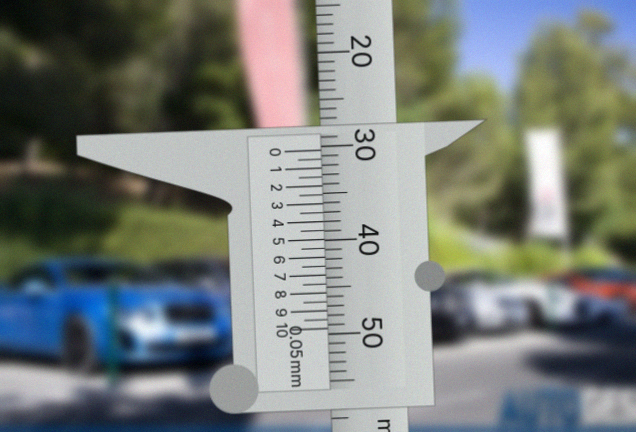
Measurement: 30.4 mm
